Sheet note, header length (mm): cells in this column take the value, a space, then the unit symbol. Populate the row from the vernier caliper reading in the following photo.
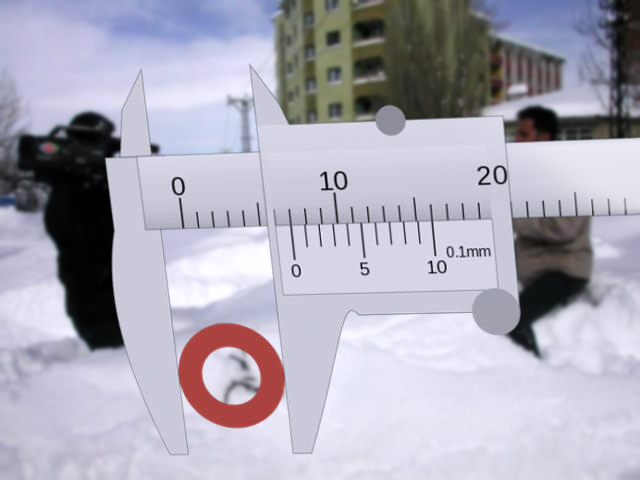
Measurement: 7.0 mm
